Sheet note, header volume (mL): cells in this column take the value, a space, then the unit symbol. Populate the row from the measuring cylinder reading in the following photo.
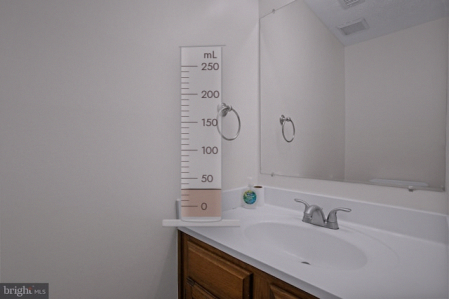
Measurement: 30 mL
